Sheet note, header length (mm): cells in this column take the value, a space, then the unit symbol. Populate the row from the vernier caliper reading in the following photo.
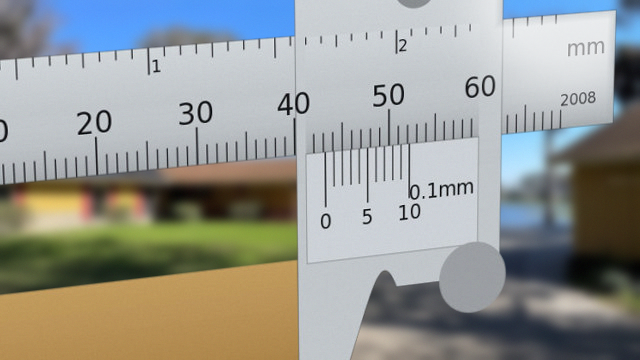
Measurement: 43.2 mm
